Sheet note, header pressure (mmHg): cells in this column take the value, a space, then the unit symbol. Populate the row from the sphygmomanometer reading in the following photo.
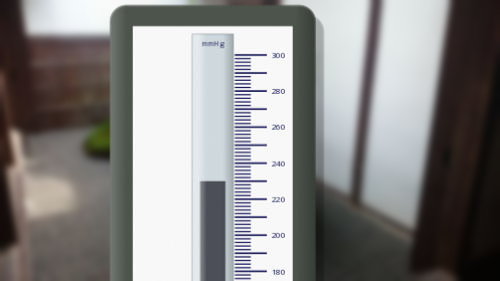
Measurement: 230 mmHg
